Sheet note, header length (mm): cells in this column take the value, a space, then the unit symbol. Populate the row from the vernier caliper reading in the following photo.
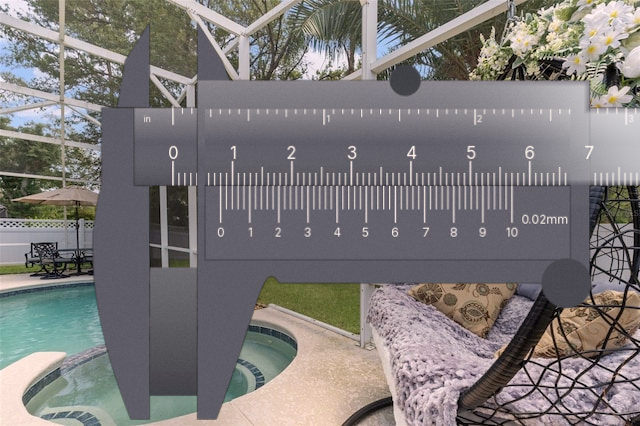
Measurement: 8.0 mm
